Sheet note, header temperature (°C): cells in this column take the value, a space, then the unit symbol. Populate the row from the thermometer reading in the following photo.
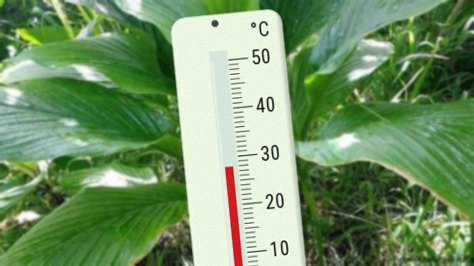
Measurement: 28 °C
